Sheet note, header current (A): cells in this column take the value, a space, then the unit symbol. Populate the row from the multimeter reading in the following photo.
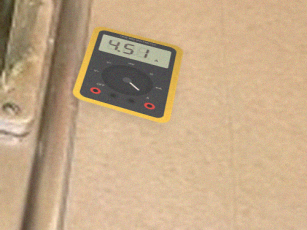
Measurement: 4.51 A
